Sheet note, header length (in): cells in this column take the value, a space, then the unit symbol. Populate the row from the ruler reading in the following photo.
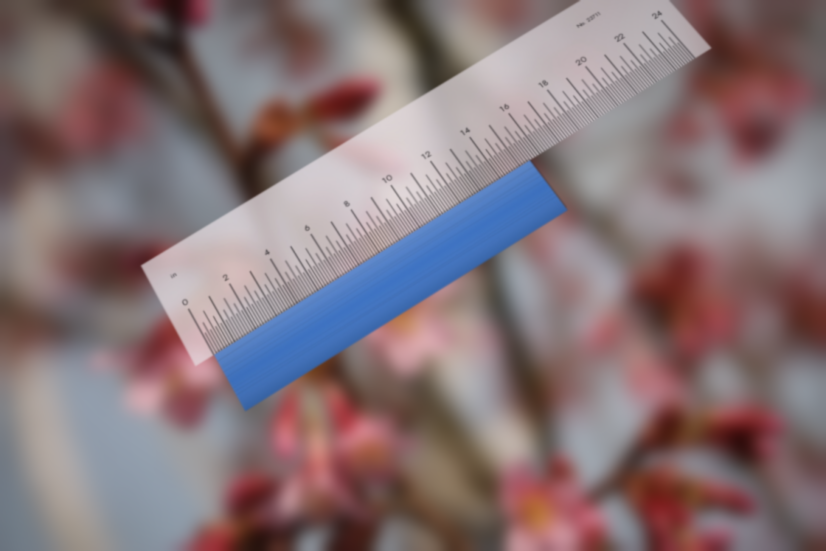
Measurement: 15.5 in
